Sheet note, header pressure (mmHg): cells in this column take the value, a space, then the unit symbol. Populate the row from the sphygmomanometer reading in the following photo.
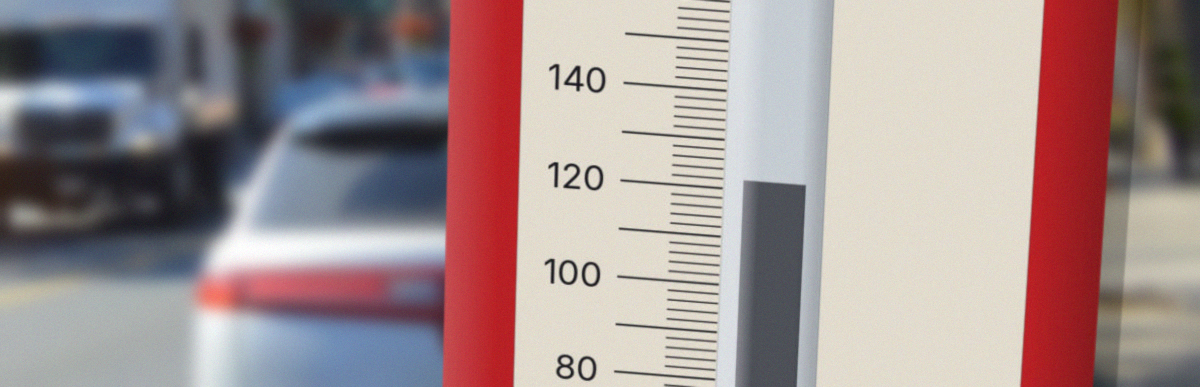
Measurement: 122 mmHg
